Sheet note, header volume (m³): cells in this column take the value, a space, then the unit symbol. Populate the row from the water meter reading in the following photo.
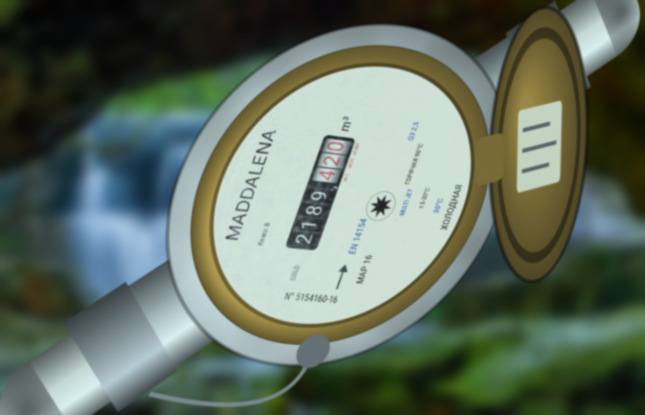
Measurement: 2189.420 m³
